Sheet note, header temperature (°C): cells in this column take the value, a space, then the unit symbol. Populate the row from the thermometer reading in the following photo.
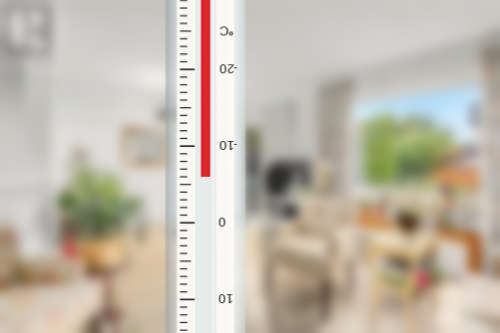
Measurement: -6 °C
